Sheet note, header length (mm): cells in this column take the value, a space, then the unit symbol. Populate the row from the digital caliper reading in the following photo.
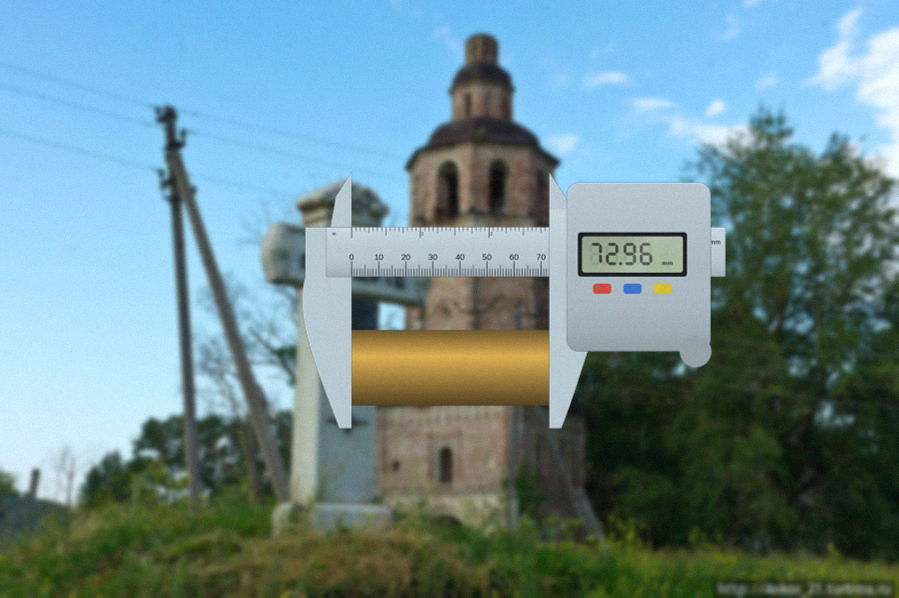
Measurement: 72.96 mm
